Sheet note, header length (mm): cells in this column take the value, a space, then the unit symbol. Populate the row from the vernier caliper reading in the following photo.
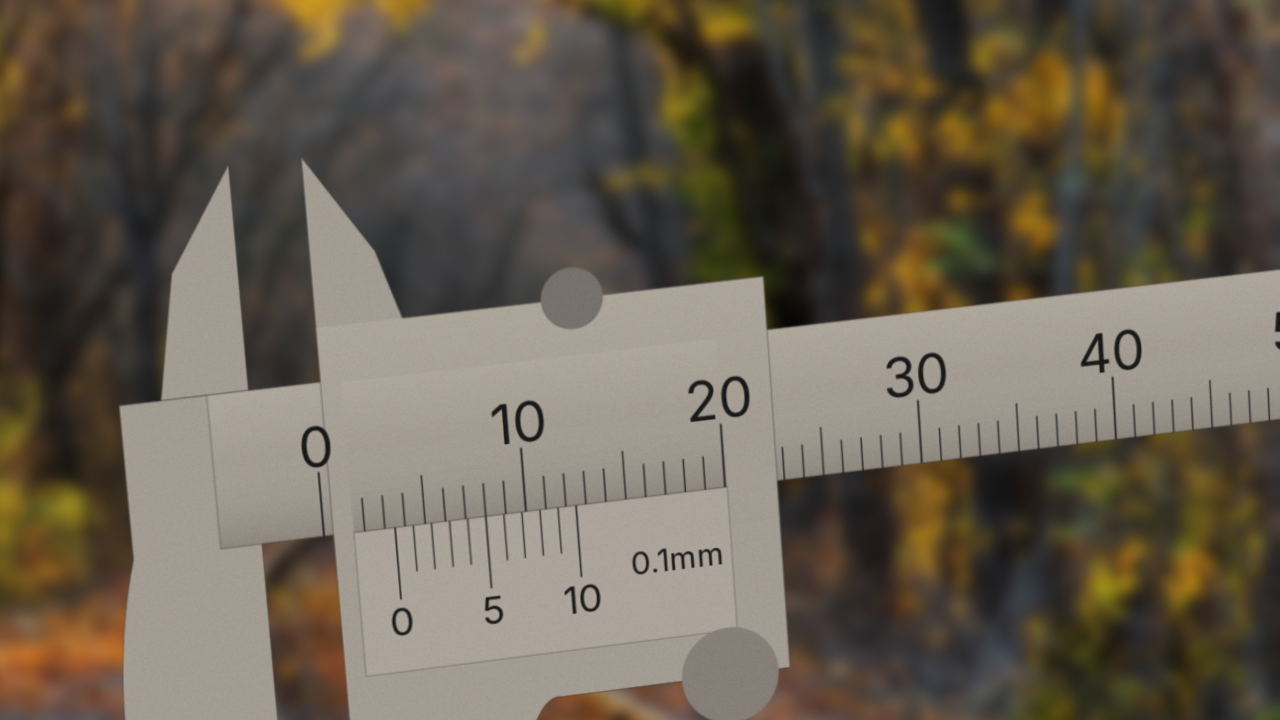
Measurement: 3.5 mm
